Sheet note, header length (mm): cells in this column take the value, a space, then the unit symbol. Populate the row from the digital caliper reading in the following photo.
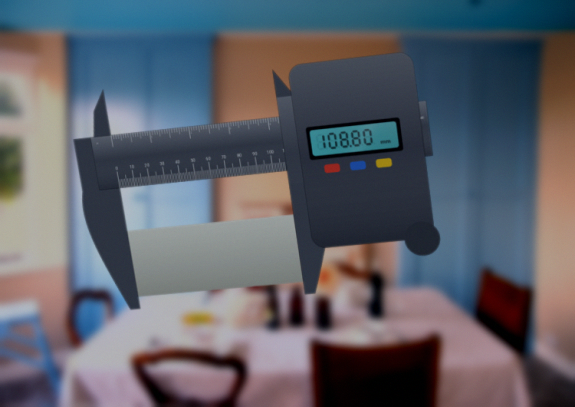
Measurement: 108.80 mm
